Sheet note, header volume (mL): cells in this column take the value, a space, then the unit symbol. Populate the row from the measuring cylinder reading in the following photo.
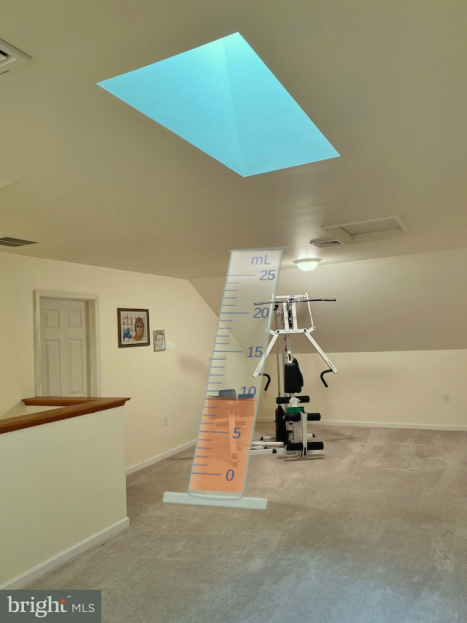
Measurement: 9 mL
